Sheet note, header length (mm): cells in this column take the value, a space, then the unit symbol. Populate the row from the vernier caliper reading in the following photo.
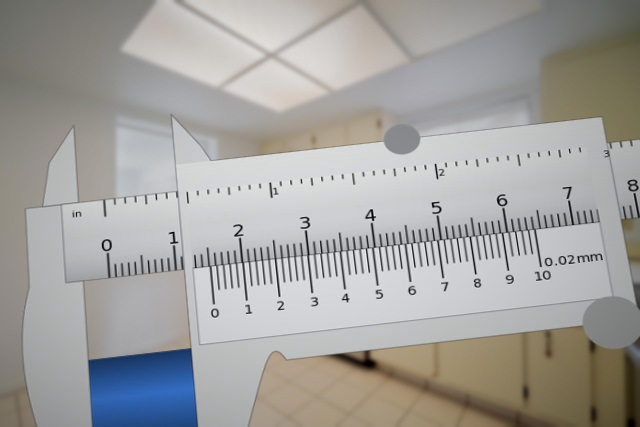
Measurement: 15.2 mm
